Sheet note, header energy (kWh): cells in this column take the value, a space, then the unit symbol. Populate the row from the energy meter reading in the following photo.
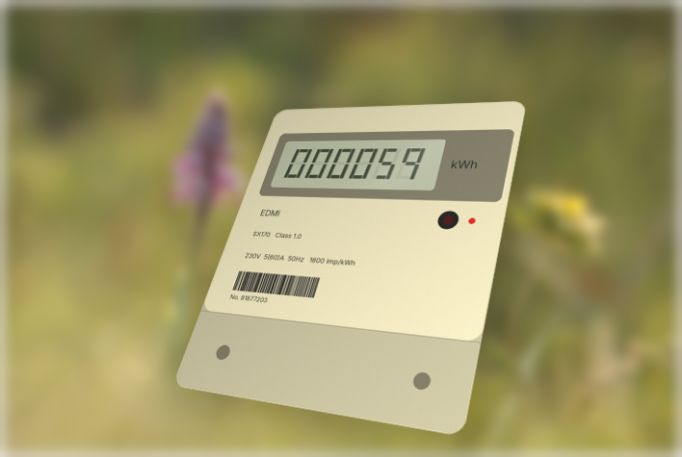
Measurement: 59 kWh
